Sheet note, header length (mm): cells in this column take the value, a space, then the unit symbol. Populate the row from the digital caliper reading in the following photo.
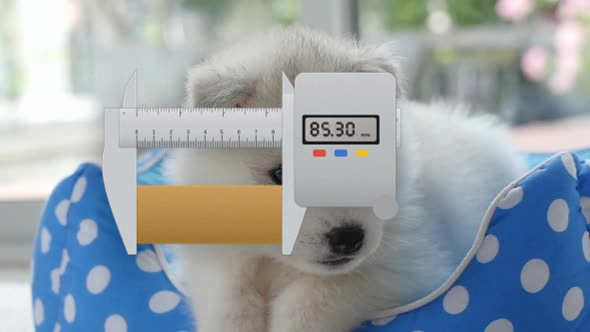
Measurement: 85.30 mm
